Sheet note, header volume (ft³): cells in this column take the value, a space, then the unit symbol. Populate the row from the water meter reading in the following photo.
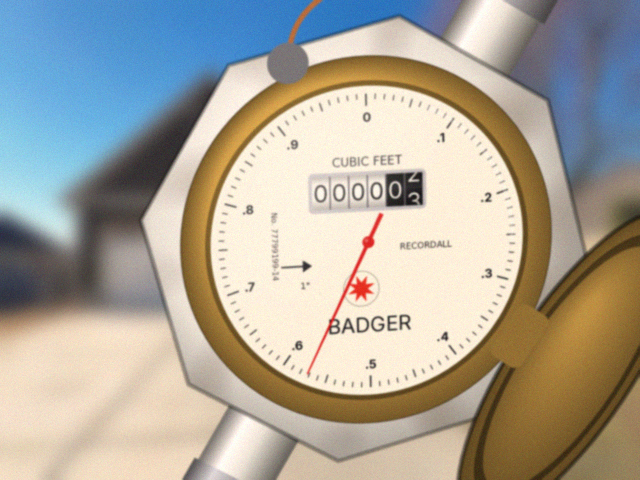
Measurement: 2.57 ft³
